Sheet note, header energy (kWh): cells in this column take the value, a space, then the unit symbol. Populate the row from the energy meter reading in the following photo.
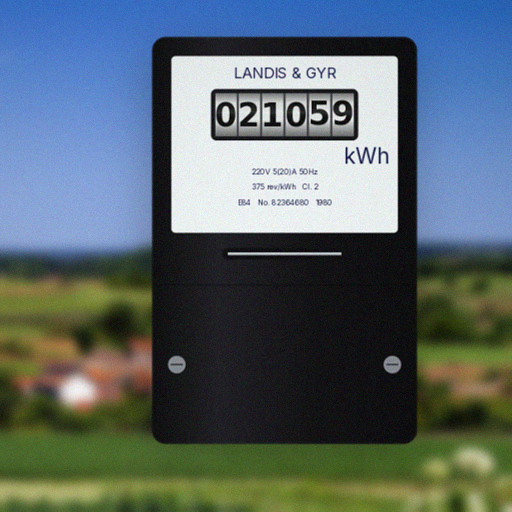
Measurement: 21059 kWh
